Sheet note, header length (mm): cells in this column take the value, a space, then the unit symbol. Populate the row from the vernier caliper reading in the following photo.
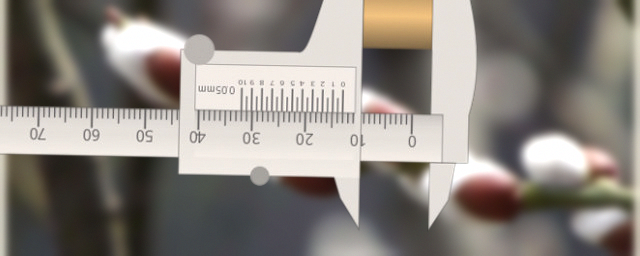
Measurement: 13.0 mm
